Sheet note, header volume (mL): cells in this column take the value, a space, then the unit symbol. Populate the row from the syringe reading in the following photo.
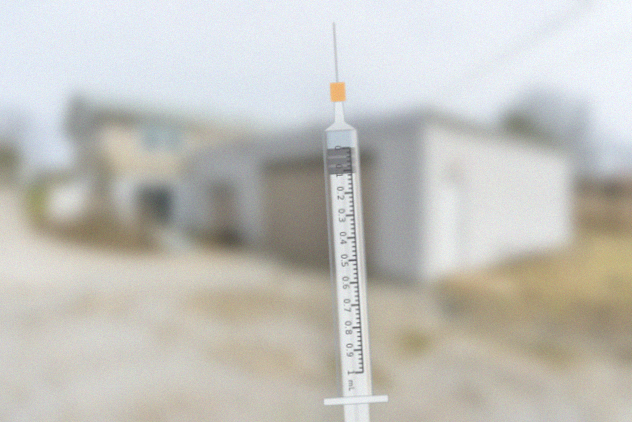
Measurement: 0 mL
